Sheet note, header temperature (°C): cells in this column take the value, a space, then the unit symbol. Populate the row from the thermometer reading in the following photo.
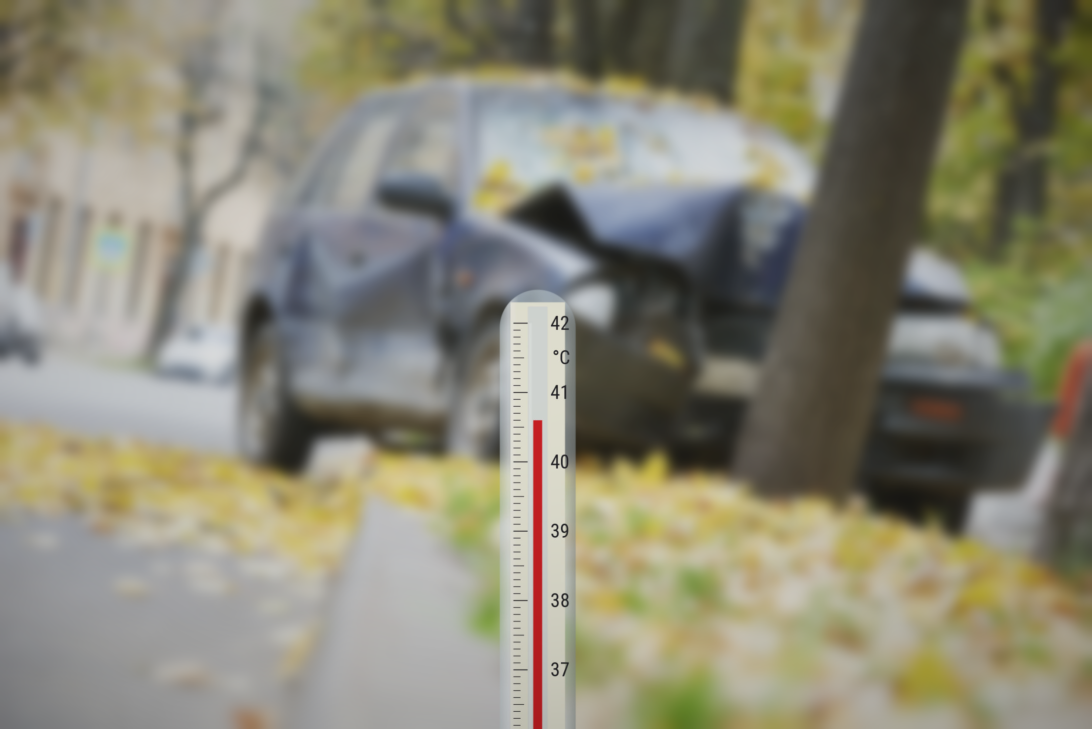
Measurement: 40.6 °C
